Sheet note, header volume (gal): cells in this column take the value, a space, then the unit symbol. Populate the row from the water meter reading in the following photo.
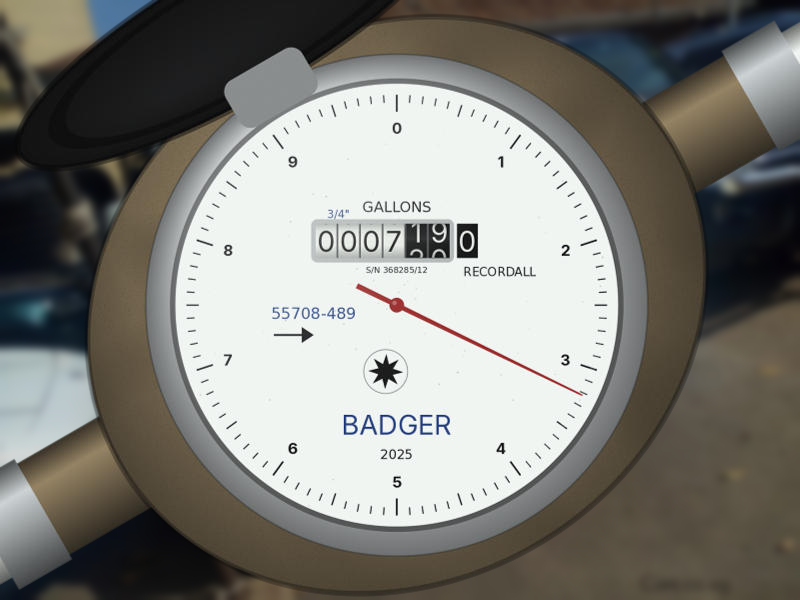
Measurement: 7193.2 gal
